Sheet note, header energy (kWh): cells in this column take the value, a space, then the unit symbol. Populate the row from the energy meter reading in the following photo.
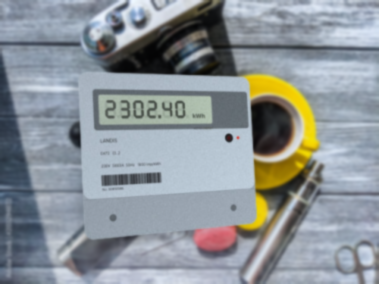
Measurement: 2302.40 kWh
